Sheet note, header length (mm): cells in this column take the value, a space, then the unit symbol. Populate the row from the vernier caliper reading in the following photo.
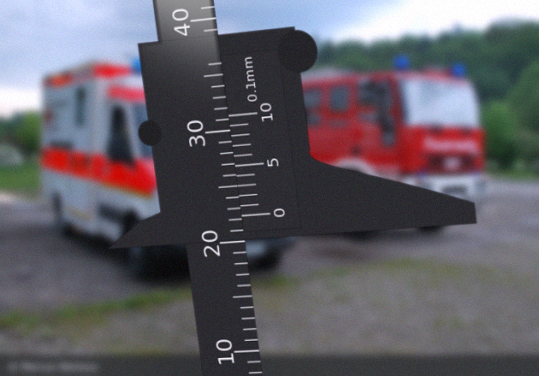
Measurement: 22.3 mm
